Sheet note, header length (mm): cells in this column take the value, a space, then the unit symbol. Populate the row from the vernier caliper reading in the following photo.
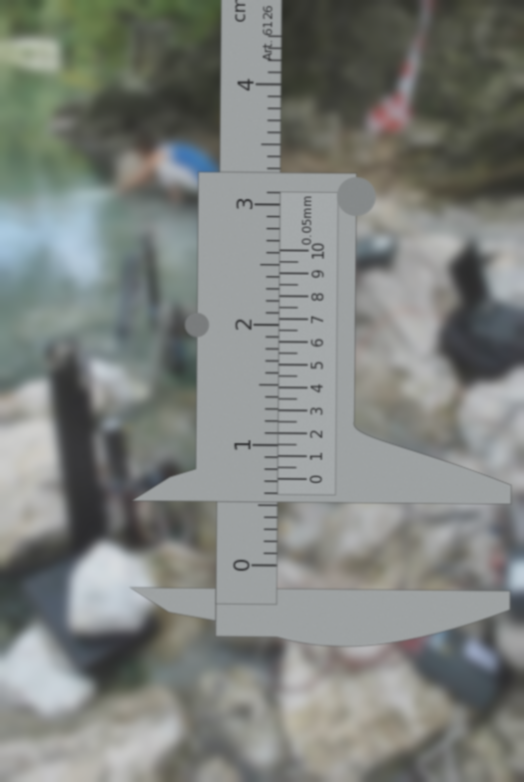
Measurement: 7.2 mm
